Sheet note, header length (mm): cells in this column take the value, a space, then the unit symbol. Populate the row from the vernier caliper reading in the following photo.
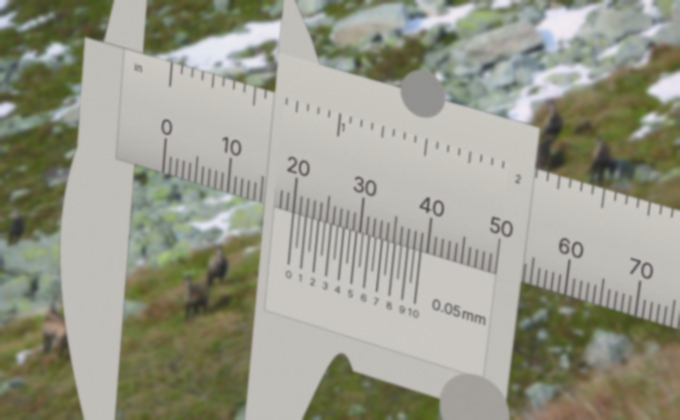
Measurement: 20.0 mm
